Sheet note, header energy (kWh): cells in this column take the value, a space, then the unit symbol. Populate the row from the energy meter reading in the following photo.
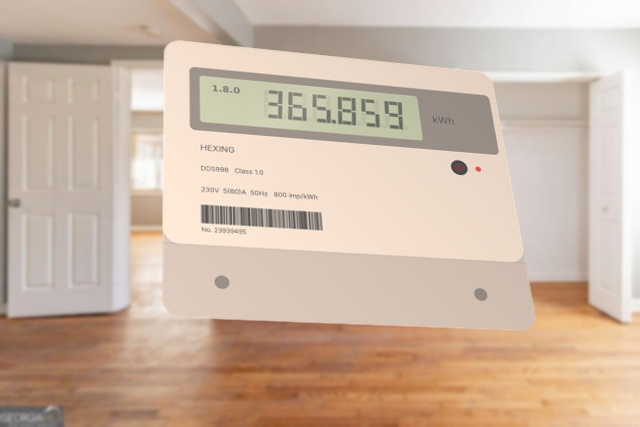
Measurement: 365.859 kWh
